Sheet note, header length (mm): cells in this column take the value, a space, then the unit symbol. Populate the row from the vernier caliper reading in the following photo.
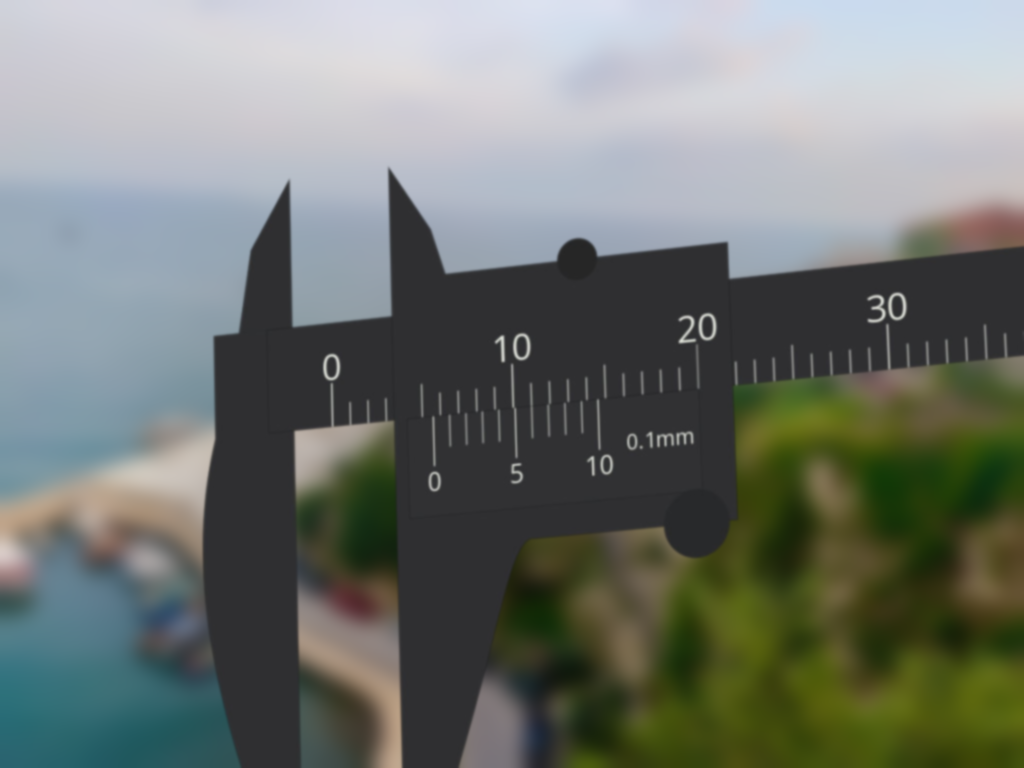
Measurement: 5.6 mm
